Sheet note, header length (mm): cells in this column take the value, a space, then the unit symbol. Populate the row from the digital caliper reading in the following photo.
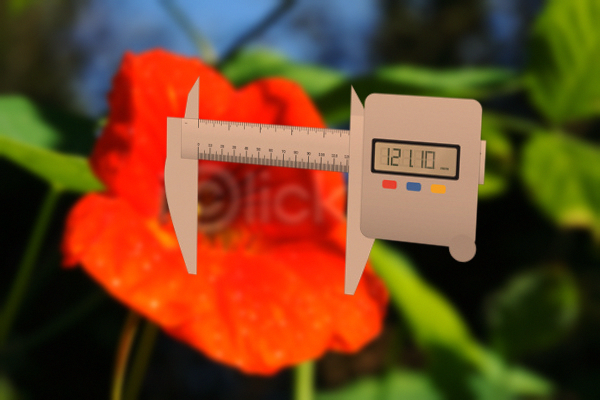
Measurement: 121.10 mm
